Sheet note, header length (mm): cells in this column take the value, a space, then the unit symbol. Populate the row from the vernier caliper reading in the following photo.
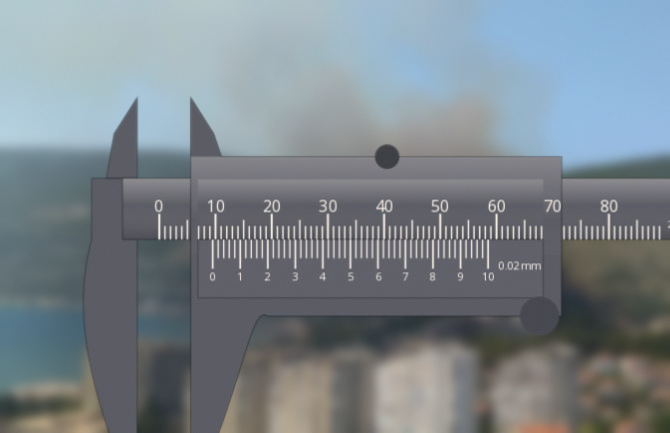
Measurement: 9.5 mm
